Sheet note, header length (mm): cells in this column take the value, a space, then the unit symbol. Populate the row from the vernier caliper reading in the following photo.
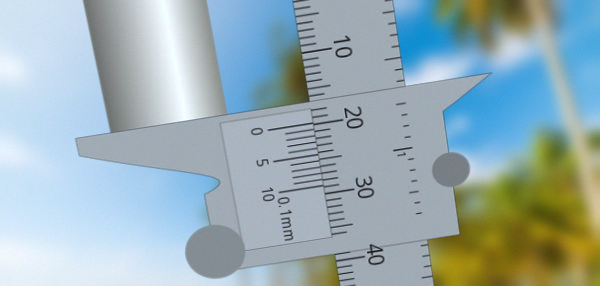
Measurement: 19.8 mm
